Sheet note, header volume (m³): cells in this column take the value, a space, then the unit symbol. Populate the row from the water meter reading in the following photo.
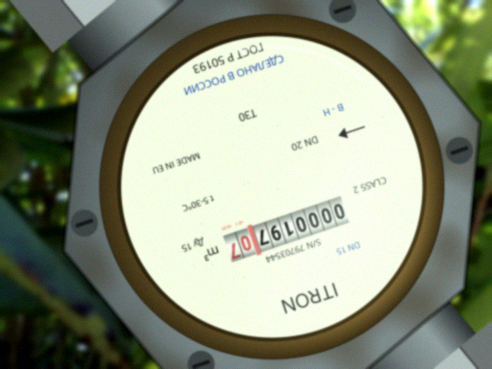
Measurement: 197.07 m³
